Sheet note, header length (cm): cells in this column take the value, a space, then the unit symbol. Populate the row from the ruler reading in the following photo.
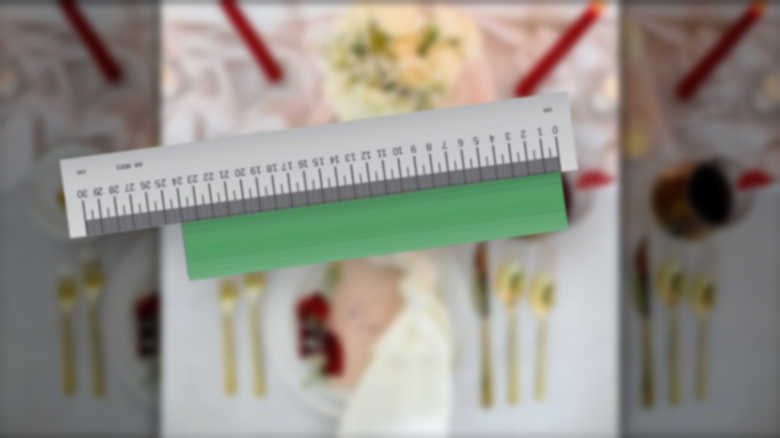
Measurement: 24 cm
